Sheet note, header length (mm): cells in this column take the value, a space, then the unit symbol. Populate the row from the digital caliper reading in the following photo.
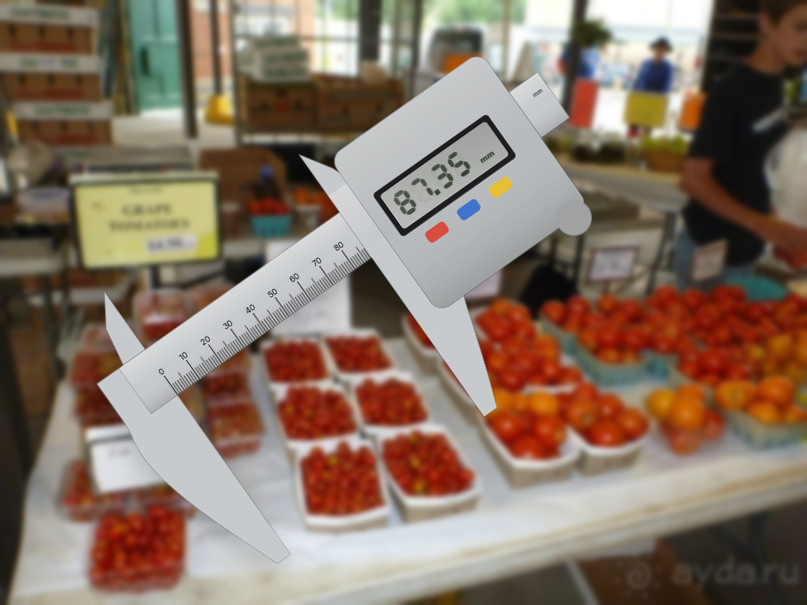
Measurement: 87.35 mm
